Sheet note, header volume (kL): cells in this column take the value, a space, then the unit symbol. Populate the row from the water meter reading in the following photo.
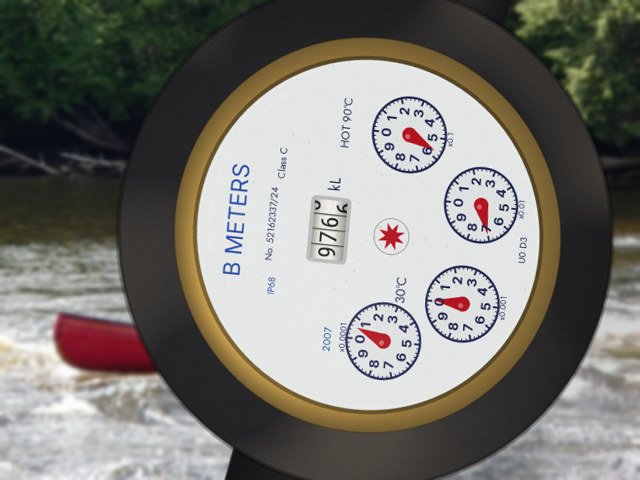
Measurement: 9765.5700 kL
